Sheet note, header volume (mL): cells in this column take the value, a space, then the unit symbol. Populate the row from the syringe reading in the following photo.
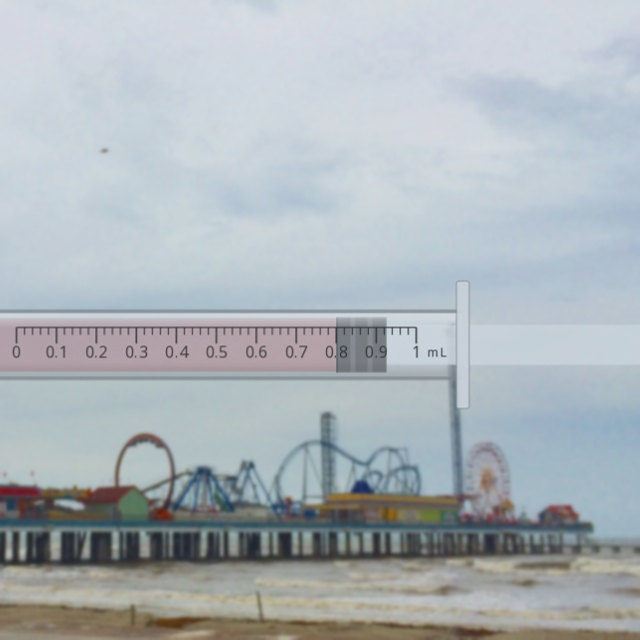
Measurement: 0.8 mL
